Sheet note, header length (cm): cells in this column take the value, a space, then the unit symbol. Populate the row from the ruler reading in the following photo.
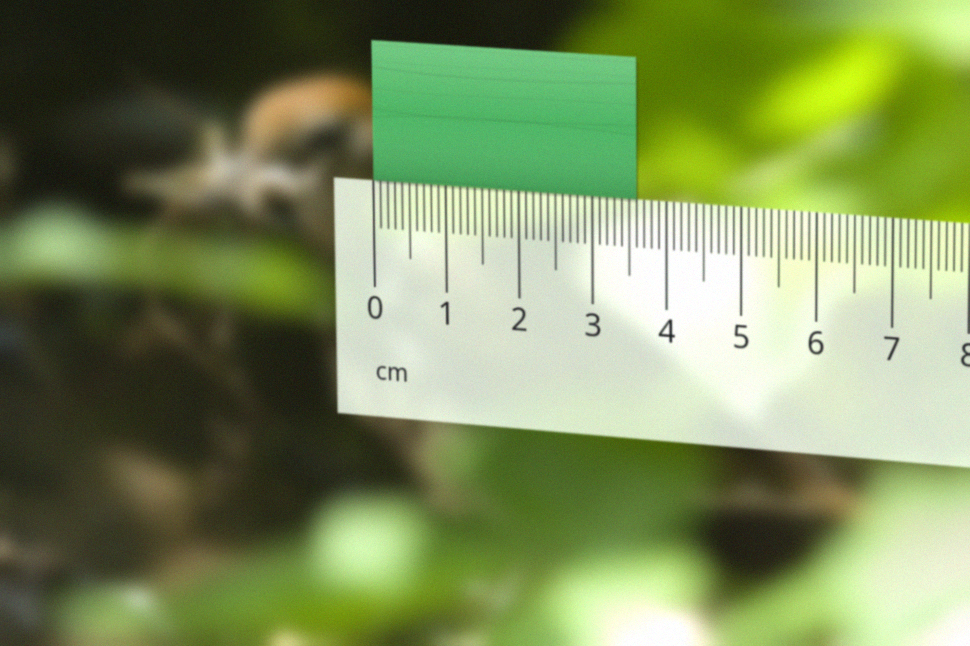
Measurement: 3.6 cm
